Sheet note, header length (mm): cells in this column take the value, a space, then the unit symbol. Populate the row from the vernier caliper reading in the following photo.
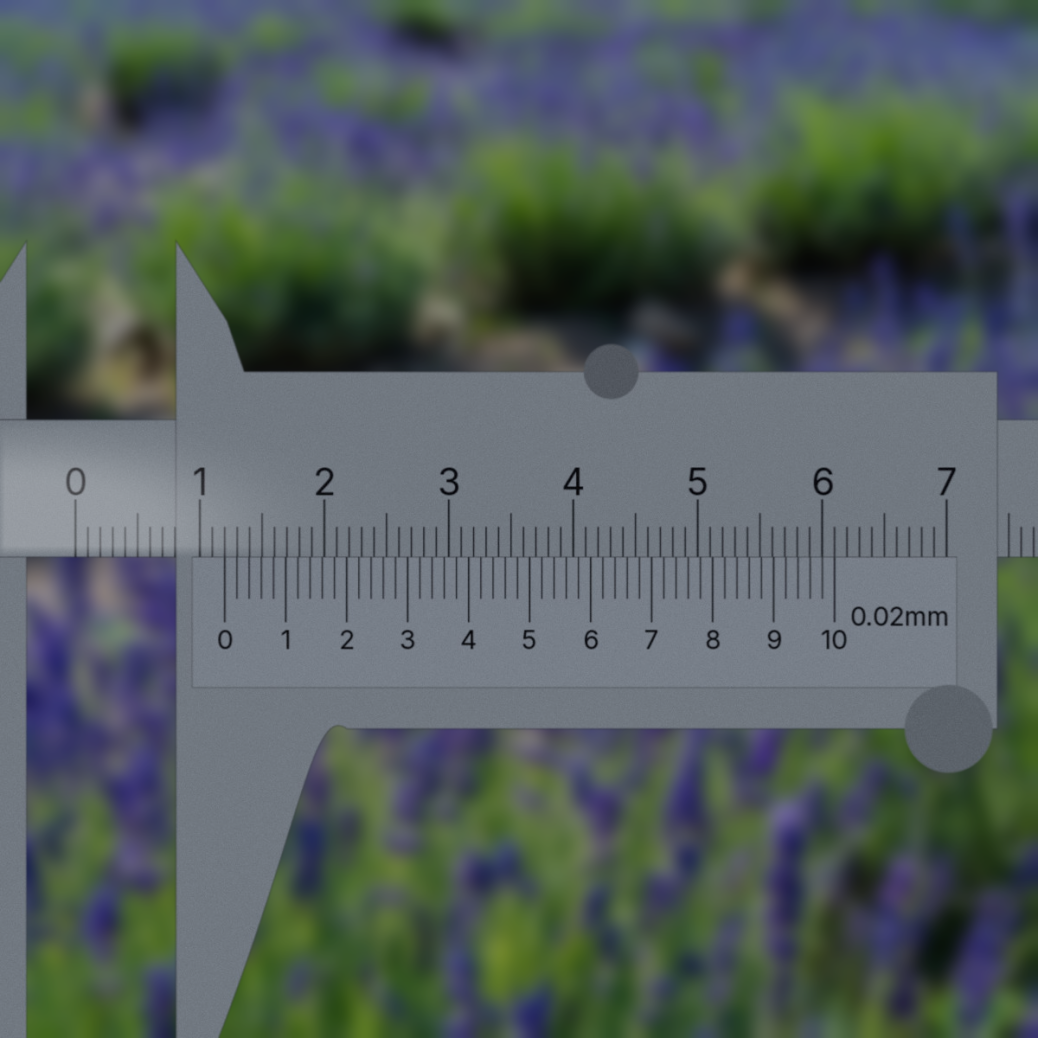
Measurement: 12.0 mm
